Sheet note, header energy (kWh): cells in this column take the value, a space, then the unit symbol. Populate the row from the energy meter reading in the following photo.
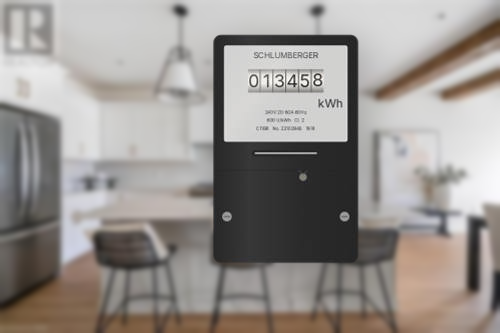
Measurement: 13458 kWh
